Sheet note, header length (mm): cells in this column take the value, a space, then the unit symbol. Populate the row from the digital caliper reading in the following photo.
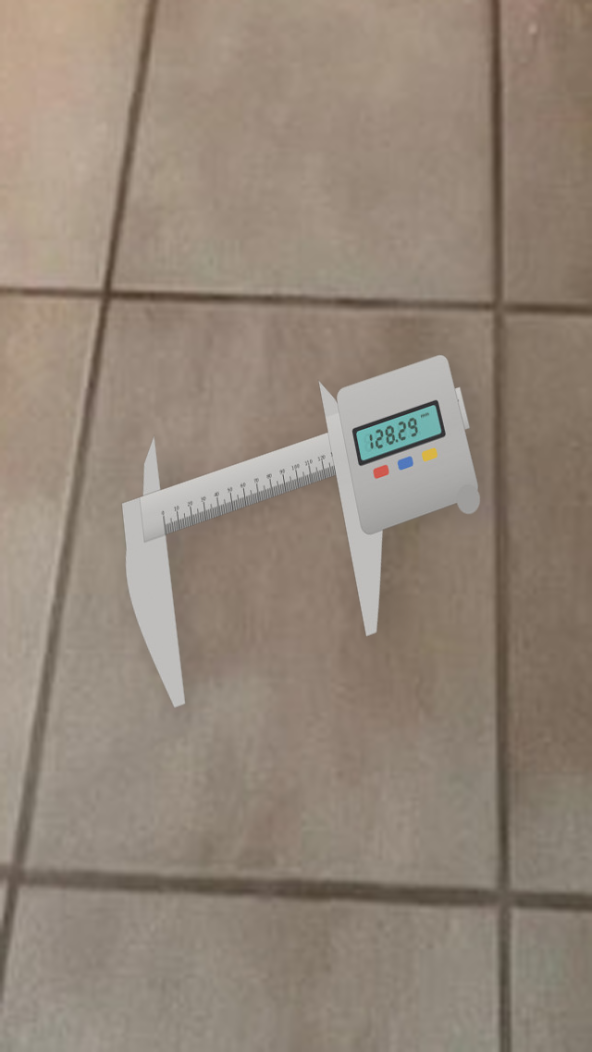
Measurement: 128.29 mm
